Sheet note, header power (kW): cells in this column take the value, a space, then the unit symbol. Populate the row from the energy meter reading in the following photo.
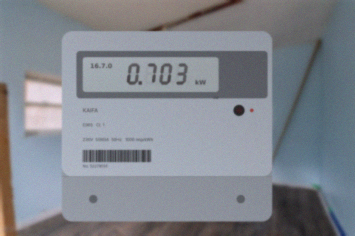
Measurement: 0.703 kW
